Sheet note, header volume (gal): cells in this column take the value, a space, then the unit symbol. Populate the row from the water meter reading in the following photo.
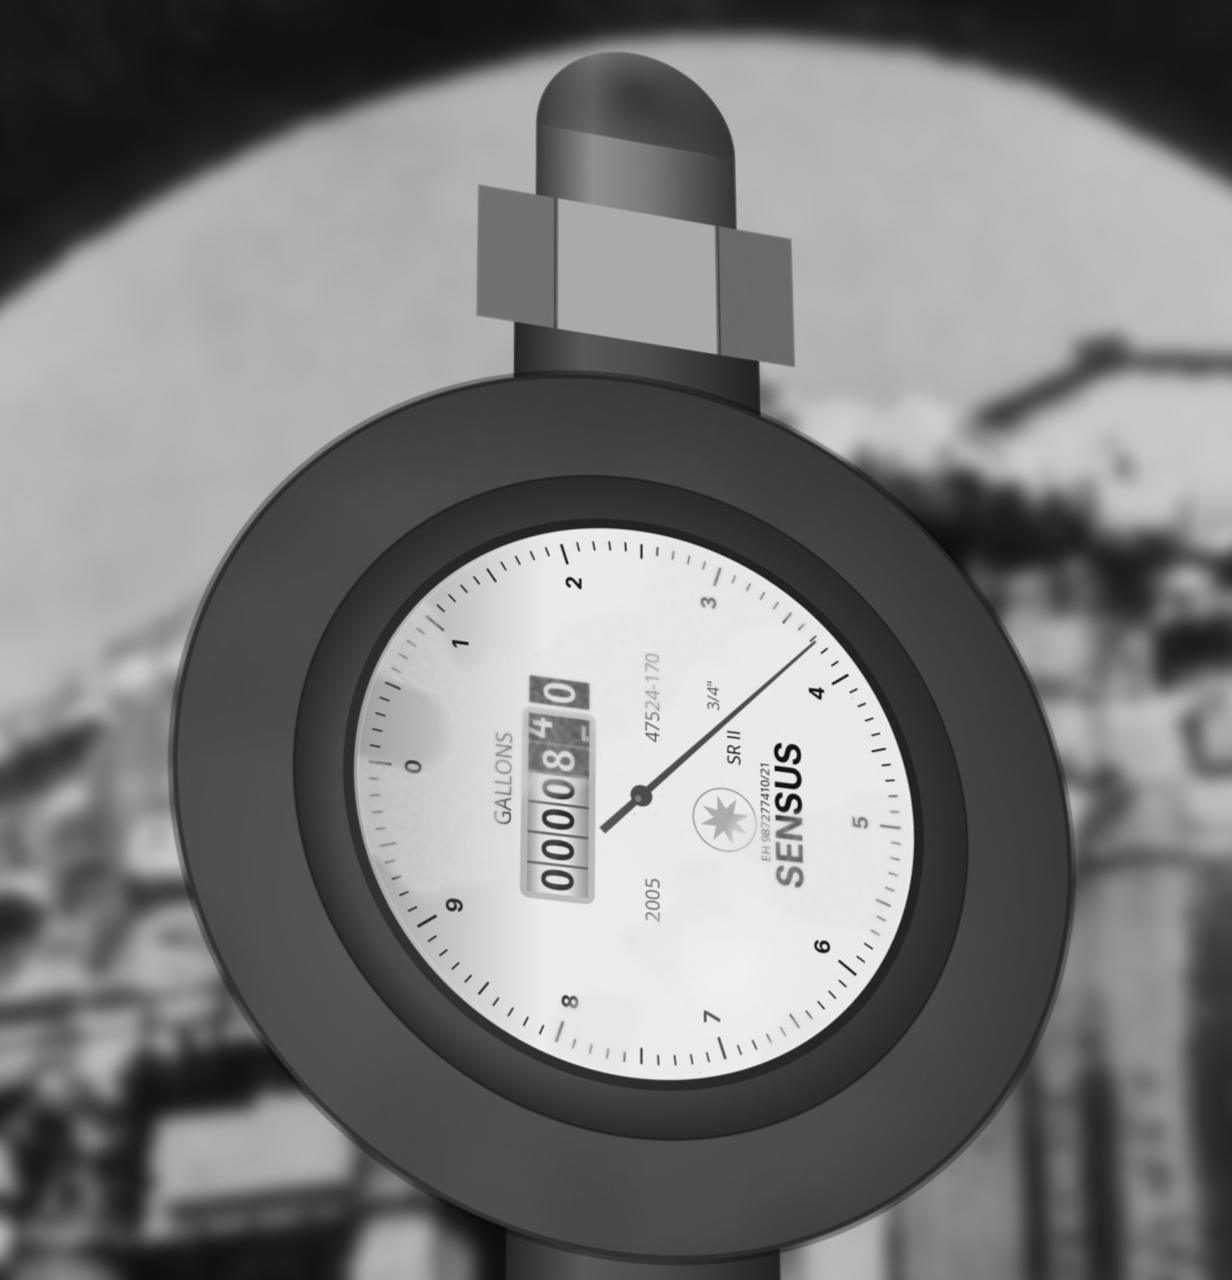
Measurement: 843.7 gal
